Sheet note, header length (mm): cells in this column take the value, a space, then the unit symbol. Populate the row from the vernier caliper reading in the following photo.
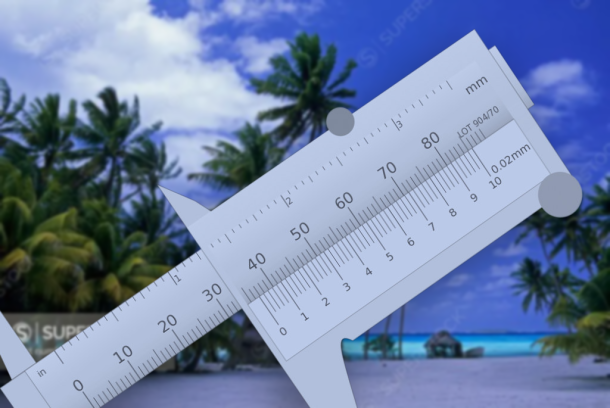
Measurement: 36.8 mm
